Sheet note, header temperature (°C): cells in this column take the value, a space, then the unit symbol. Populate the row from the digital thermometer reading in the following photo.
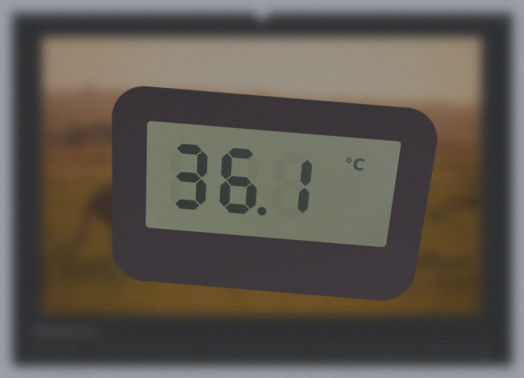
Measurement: 36.1 °C
